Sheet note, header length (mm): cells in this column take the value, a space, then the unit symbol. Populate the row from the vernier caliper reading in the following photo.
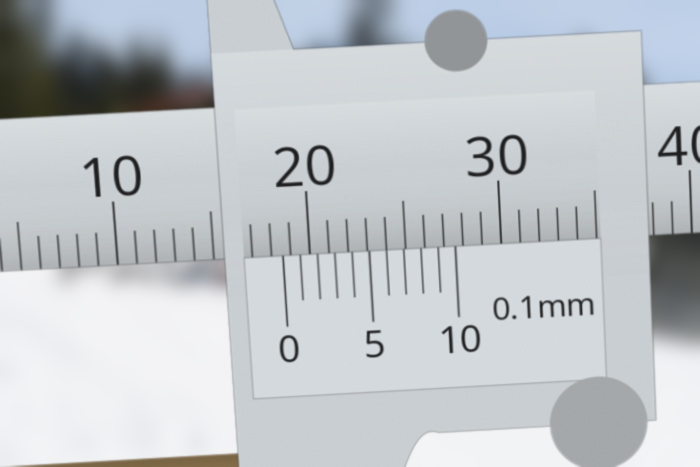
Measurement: 18.6 mm
